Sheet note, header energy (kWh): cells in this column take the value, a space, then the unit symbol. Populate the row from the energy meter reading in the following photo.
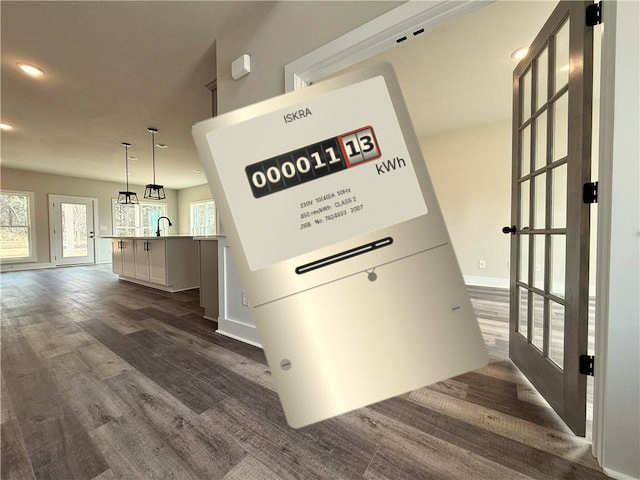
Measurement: 11.13 kWh
